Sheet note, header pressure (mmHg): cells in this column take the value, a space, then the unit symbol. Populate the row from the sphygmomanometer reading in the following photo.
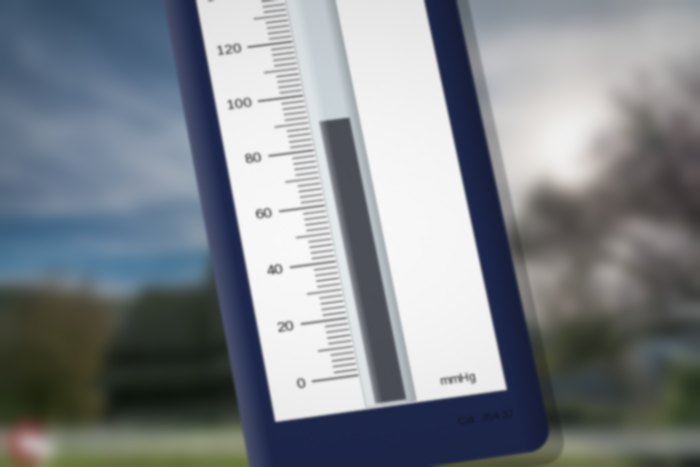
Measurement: 90 mmHg
